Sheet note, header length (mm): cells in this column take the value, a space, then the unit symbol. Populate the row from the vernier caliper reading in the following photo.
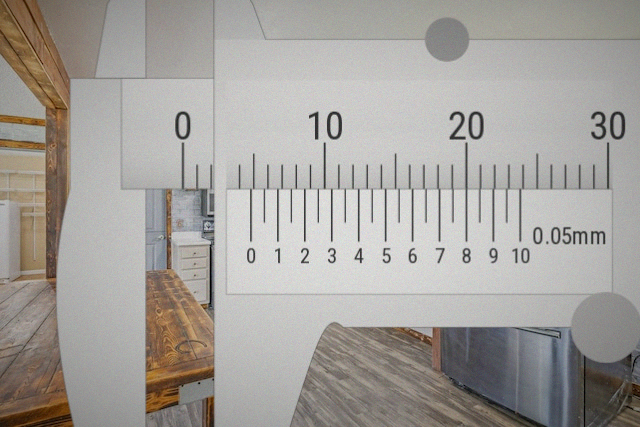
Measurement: 4.8 mm
